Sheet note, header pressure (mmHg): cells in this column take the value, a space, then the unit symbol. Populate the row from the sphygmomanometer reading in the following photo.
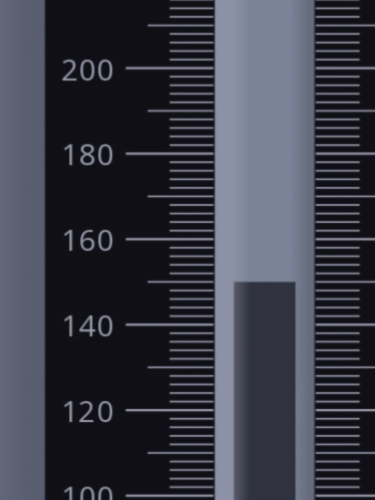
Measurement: 150 mmHg
